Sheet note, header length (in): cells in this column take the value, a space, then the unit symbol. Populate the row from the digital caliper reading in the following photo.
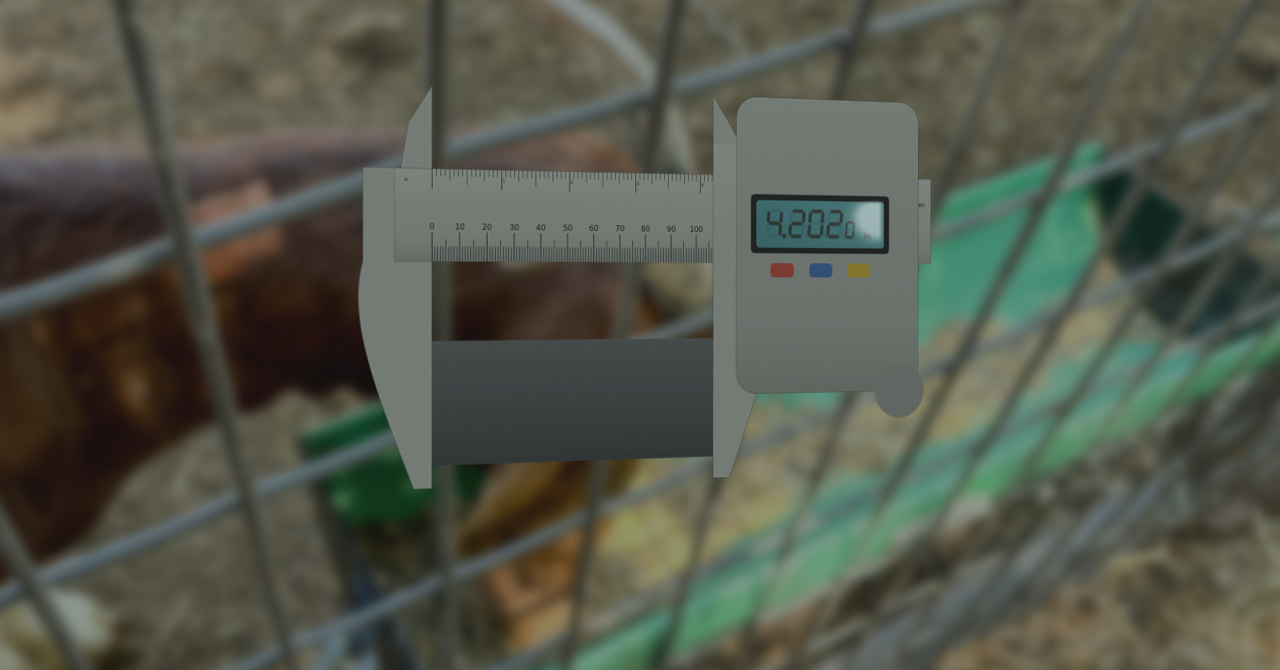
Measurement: 4.2020 in
